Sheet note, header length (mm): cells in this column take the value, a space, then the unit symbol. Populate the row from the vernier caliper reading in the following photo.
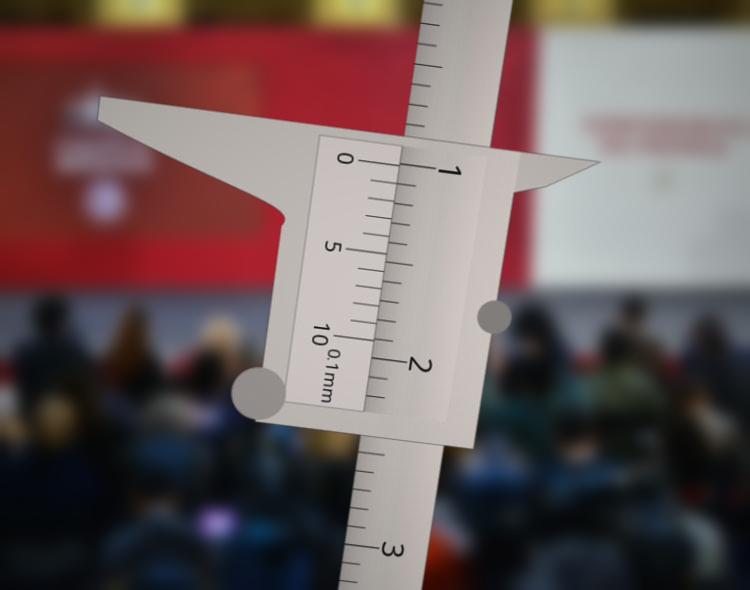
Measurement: 10.1 mm
